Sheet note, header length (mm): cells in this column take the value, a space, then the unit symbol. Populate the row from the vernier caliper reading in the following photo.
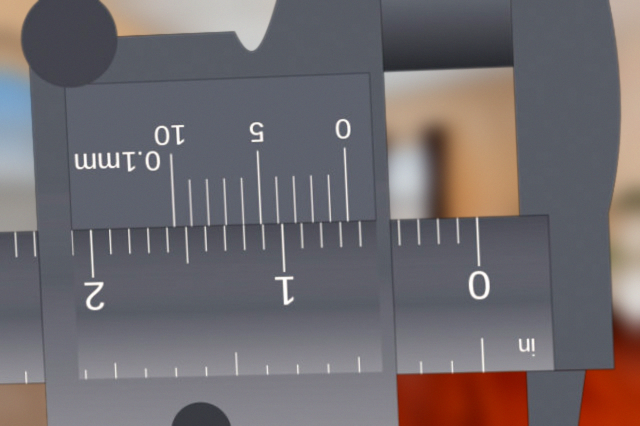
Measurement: 6.6 mm
